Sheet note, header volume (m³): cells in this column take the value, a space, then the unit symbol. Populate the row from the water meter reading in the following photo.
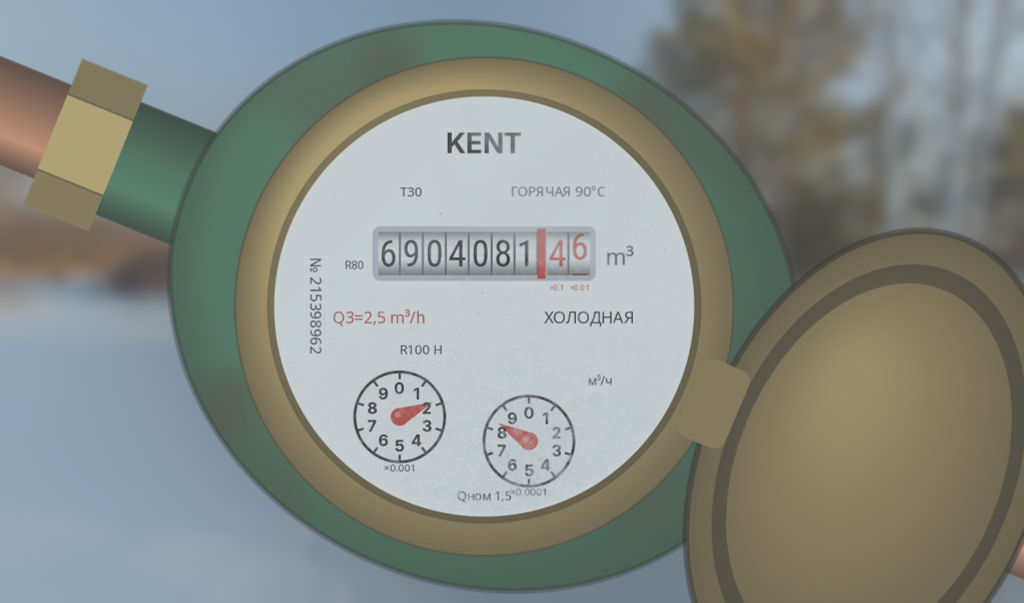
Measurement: 6904081.4618 m³
